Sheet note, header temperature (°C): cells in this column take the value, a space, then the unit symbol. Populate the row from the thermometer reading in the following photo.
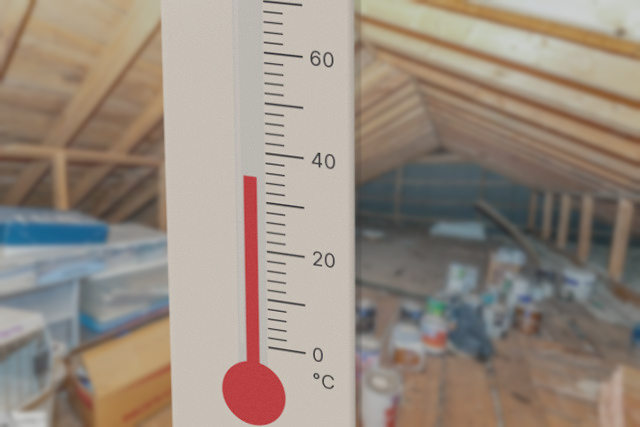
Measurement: 35 °C
